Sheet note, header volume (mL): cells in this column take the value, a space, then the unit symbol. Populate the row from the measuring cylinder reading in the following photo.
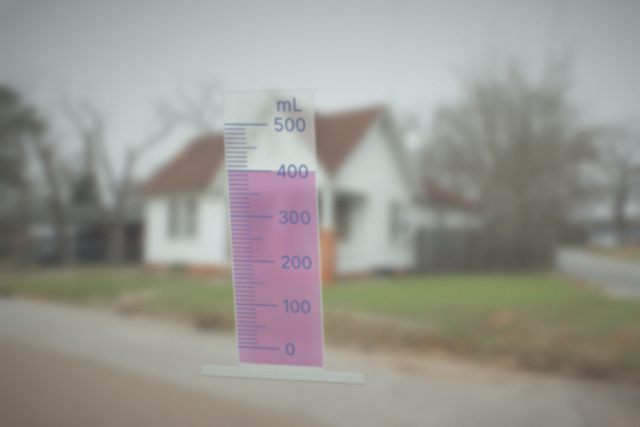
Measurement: 400 mL
